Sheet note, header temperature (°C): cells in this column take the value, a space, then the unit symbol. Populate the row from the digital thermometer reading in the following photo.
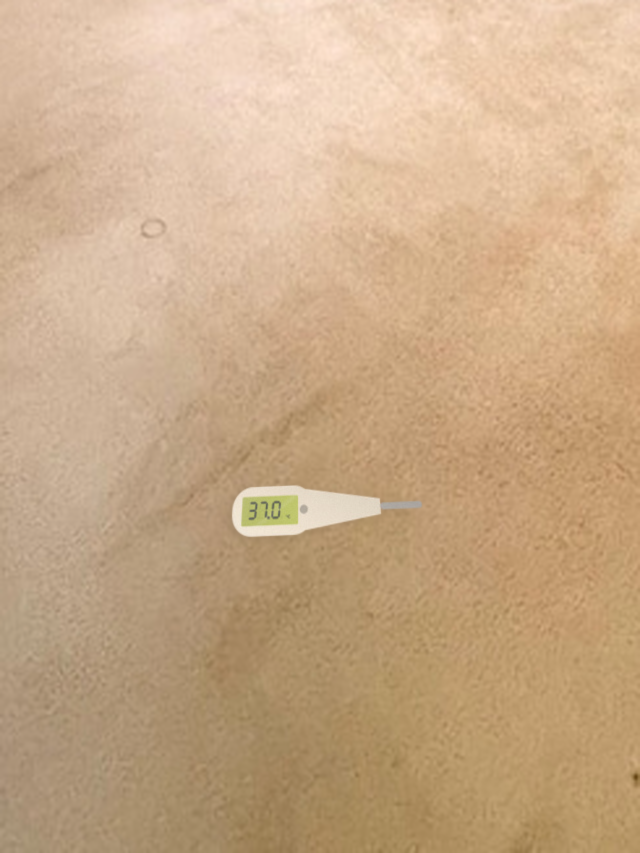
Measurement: 37.0 °C
